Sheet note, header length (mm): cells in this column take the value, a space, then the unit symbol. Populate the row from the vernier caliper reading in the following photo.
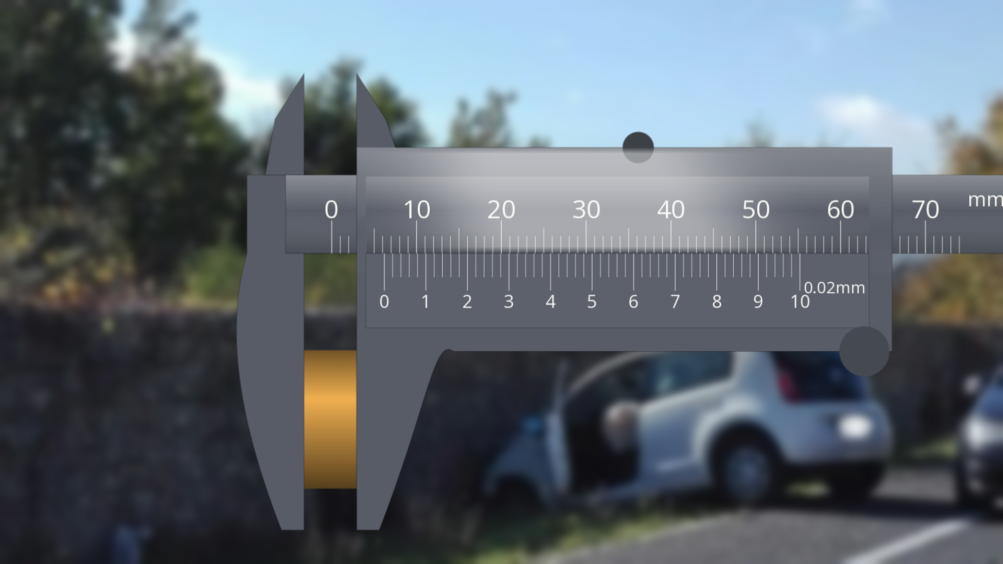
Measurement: 6.2 mm
